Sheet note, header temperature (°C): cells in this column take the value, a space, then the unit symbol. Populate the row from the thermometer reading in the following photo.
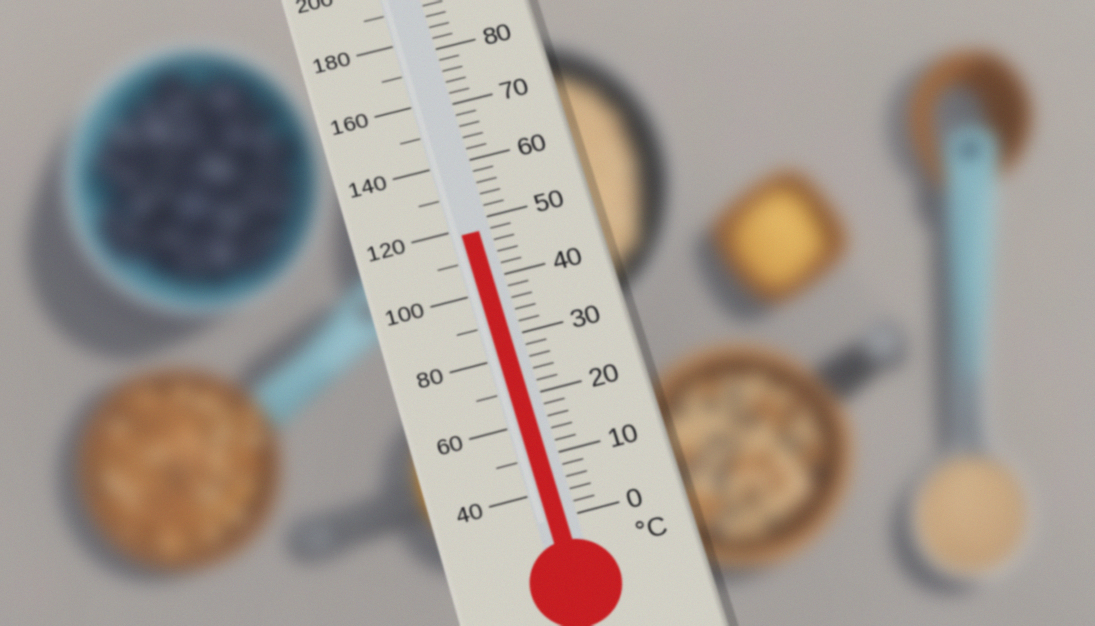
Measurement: 48 °C
